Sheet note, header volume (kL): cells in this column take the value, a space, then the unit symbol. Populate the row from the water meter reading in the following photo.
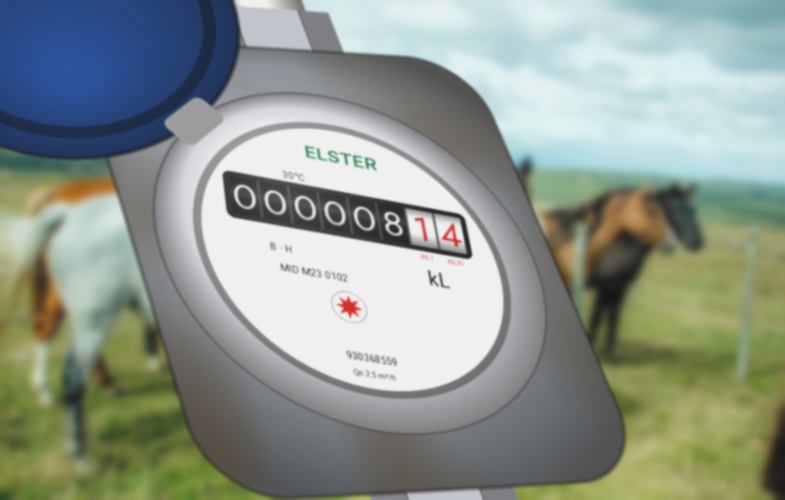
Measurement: 8.14 kL
